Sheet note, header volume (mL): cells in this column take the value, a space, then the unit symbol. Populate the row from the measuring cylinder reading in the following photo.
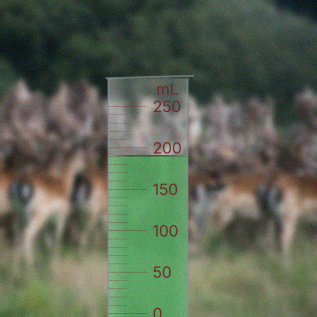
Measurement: 190 mL
